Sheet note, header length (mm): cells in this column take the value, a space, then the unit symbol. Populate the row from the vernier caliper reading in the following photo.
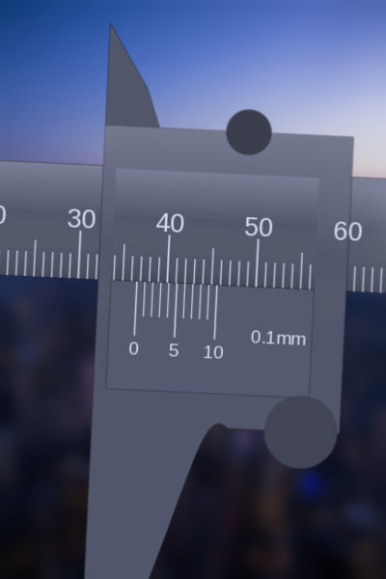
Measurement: 36.6 mm
